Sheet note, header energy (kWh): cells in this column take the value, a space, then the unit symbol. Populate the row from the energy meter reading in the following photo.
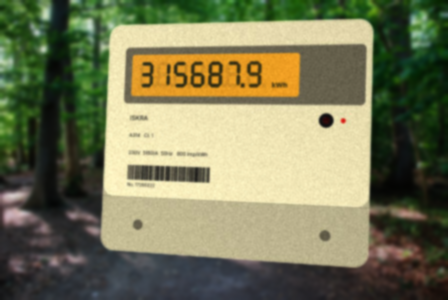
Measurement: 315687.9 kWh
